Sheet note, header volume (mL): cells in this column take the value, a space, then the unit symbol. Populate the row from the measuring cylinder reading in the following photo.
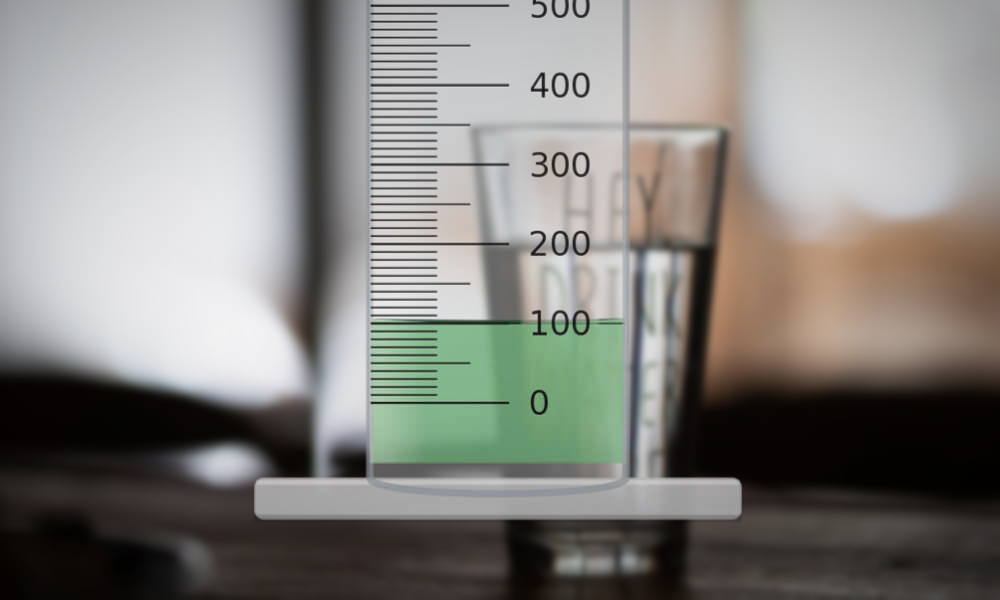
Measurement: 100 mL
